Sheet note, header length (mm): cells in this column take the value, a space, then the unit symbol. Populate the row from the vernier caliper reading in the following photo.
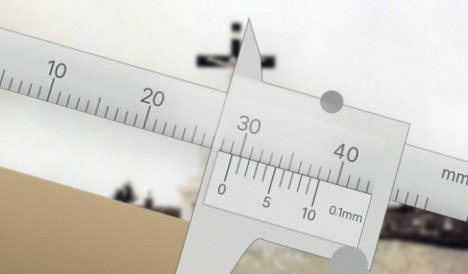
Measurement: 29.2 mm
